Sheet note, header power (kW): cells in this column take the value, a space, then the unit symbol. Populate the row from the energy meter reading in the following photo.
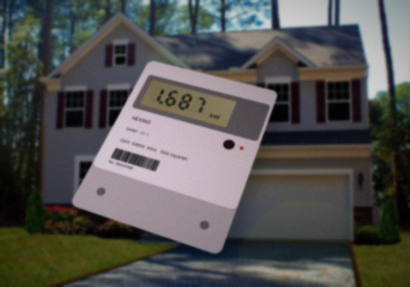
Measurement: 1.687 kW
